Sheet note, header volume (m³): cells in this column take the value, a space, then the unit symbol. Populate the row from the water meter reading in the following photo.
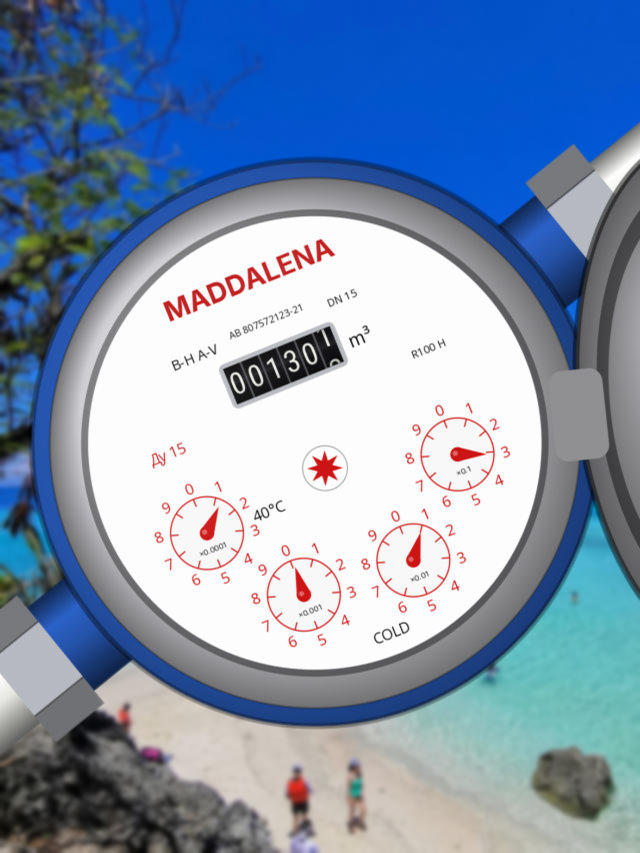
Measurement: 1301.3101 m³
